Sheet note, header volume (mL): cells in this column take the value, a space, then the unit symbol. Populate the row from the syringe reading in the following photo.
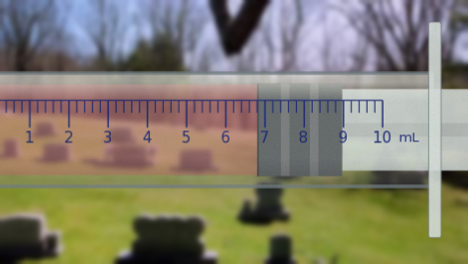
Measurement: 6.8 mL
